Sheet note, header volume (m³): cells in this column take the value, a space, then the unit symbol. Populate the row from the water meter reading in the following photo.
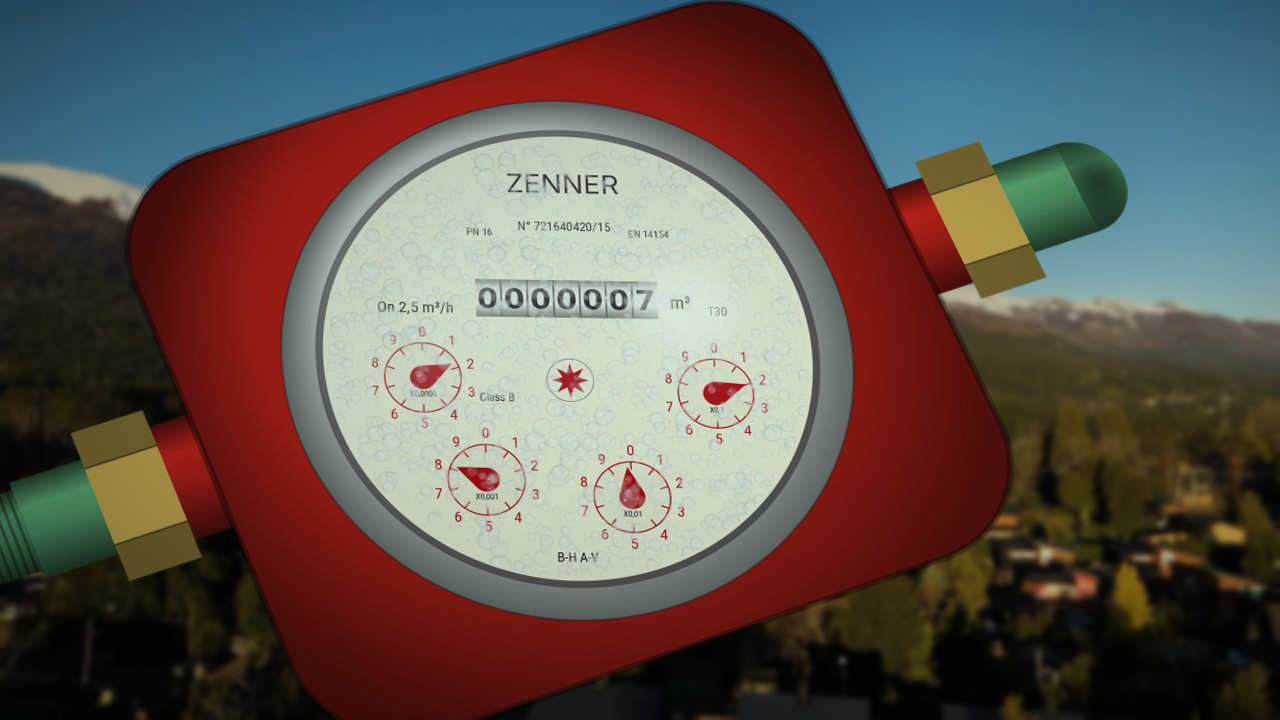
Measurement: 7.1981 m³
